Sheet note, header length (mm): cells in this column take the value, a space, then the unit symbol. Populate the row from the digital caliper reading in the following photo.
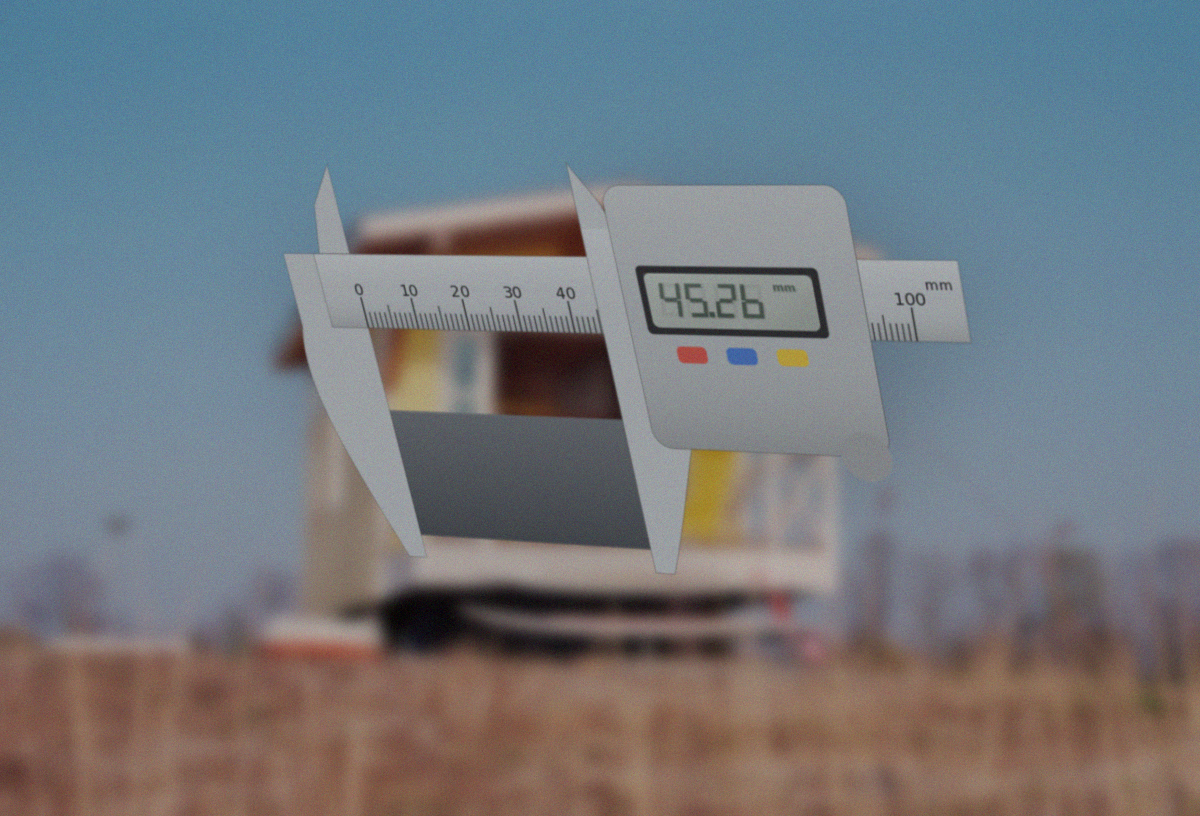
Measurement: 45.26 mm
